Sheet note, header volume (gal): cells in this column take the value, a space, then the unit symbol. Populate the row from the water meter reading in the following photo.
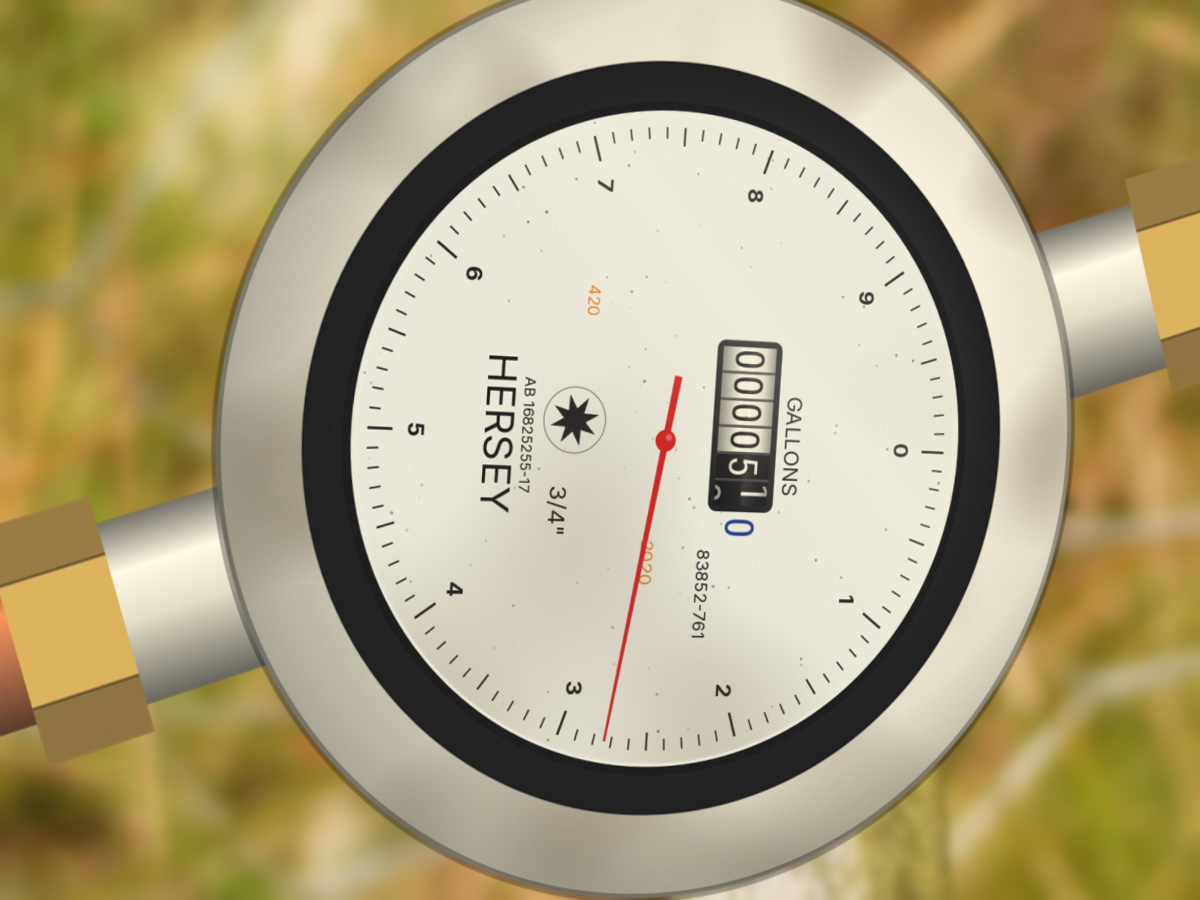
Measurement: 512.7 gal
